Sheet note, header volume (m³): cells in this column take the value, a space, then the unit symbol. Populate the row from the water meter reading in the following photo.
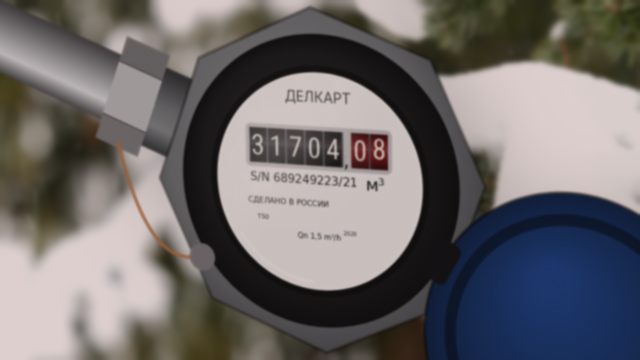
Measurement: 31704.08 m³
